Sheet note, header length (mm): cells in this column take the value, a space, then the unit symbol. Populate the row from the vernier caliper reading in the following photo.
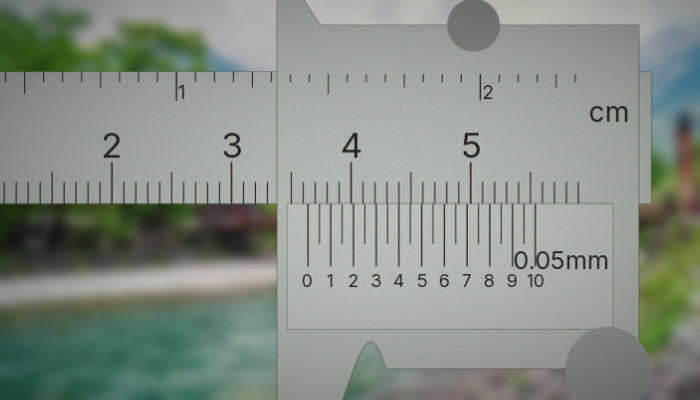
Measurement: 36.4 mm
